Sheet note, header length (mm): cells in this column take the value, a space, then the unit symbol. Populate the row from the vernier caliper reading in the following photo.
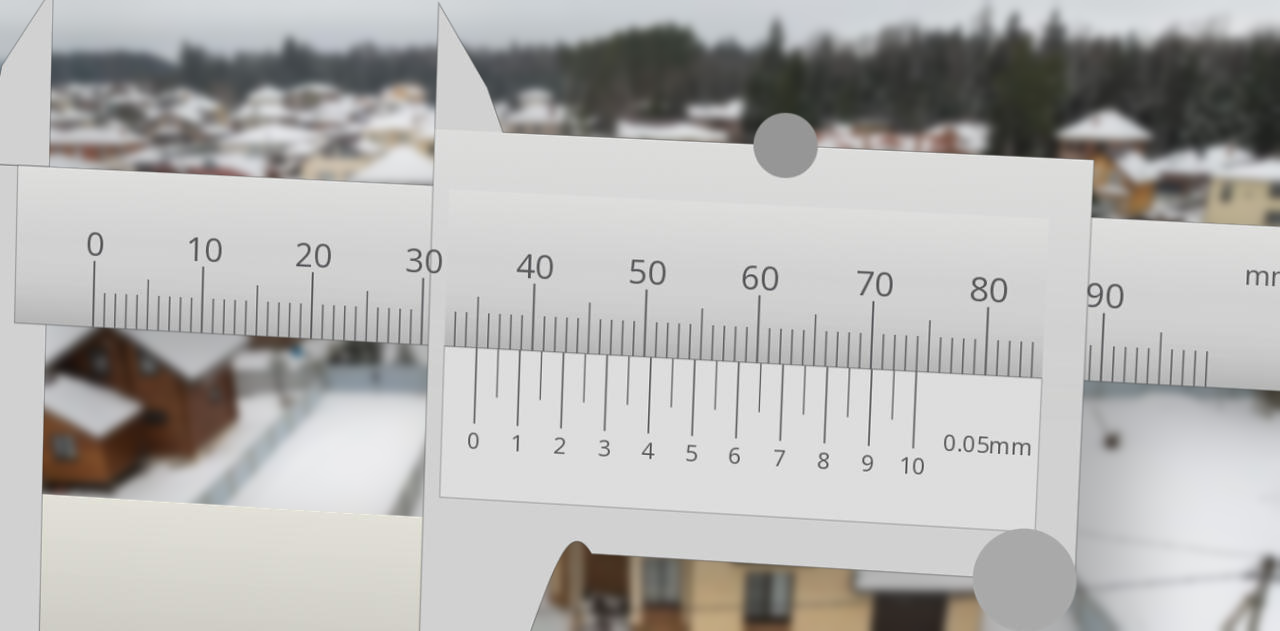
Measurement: 35.0 mm
